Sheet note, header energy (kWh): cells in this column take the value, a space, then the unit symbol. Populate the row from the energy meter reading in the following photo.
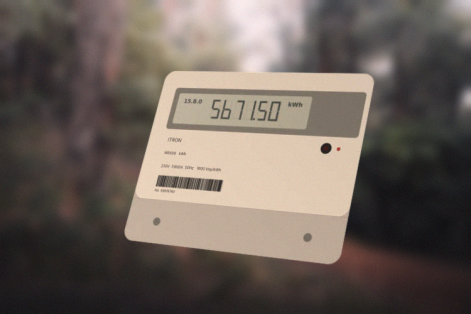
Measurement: 5671.50 kWh
